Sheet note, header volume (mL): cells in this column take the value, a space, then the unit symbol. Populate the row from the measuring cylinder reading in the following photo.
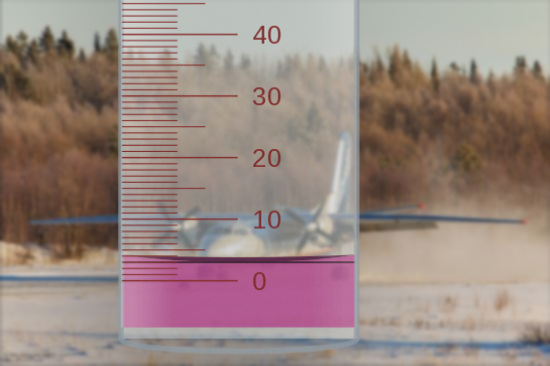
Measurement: 3 mL
